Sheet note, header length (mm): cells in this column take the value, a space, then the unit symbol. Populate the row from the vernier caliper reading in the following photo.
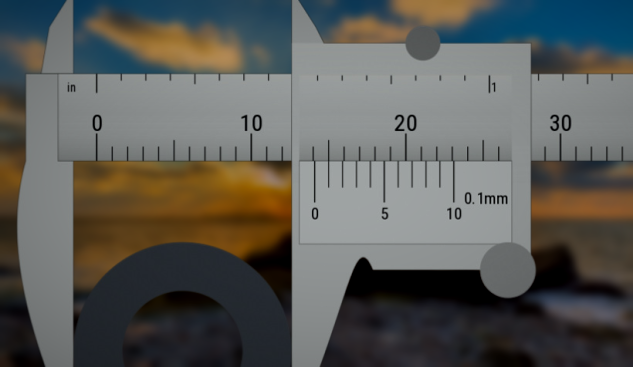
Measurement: 14.1 mm
